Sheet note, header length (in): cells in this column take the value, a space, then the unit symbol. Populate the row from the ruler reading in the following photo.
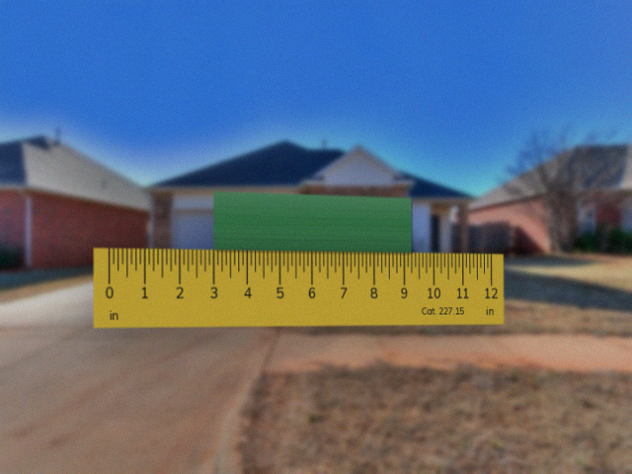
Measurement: 6.25 in
